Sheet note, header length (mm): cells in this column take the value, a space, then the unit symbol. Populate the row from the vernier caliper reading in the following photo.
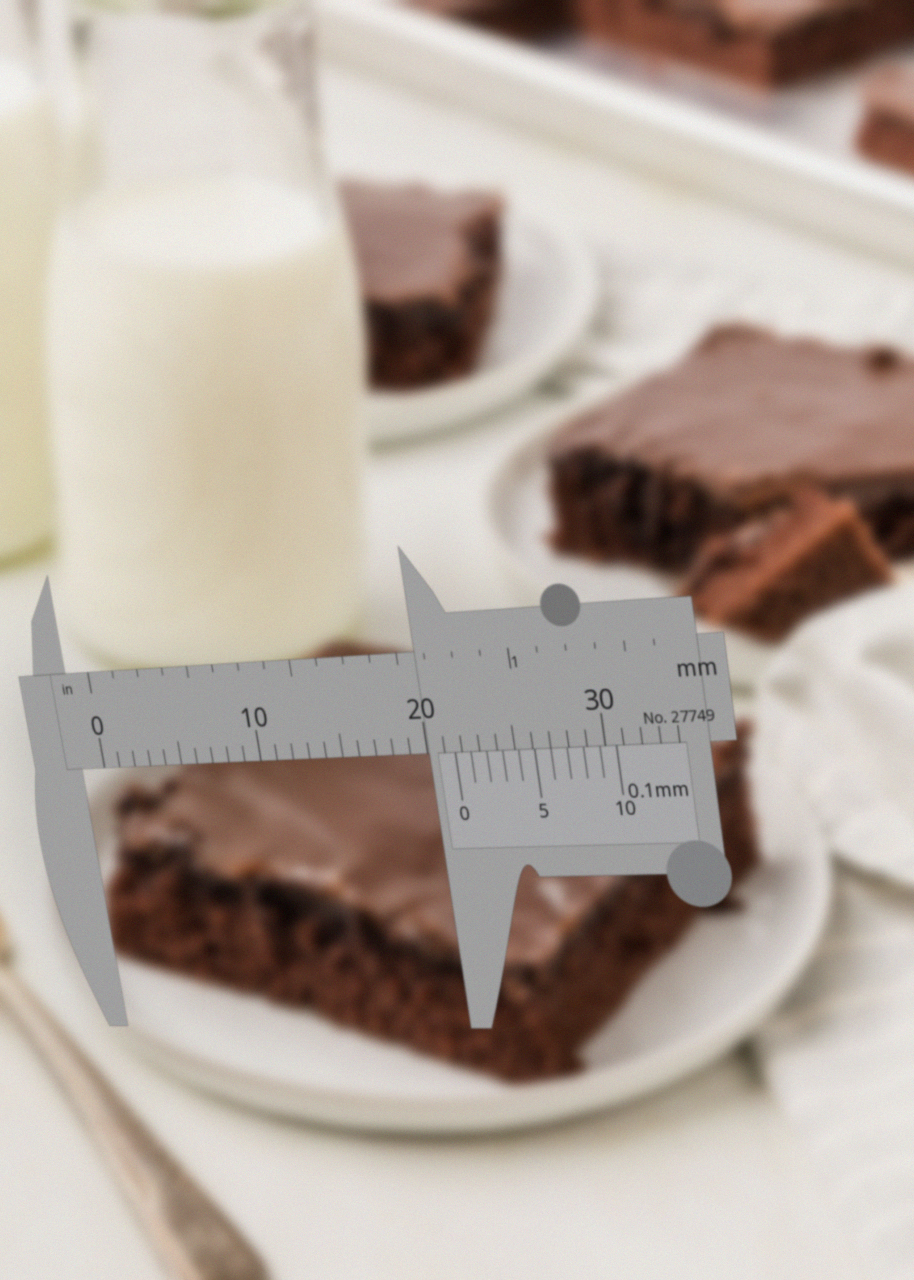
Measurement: 21.6 mm
